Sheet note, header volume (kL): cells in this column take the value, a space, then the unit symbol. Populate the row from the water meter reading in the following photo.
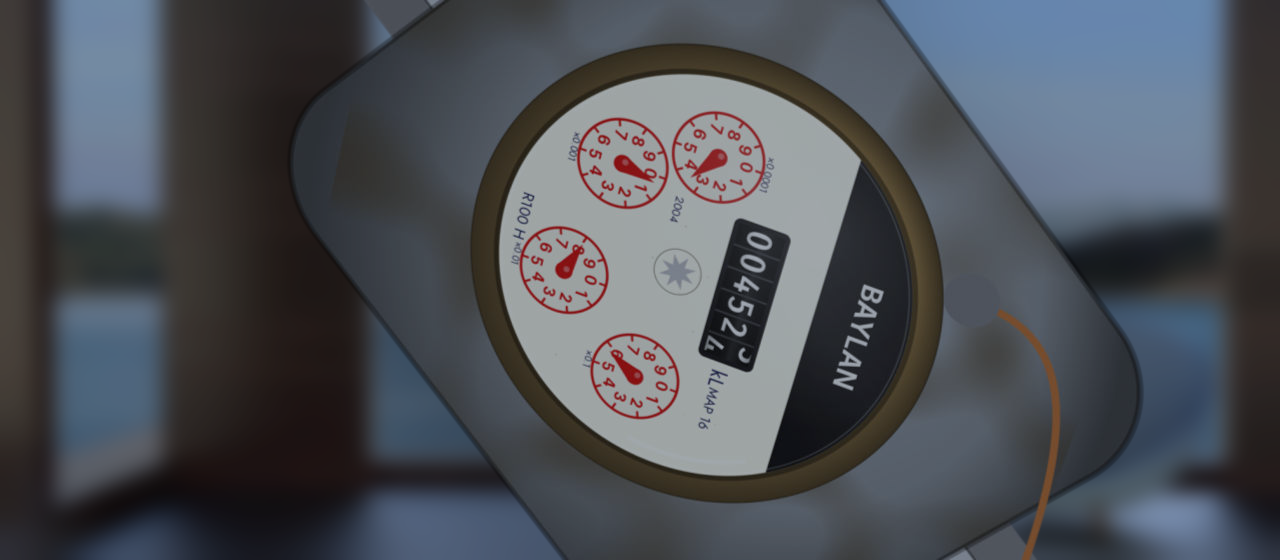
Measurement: 4523.5803 kL
